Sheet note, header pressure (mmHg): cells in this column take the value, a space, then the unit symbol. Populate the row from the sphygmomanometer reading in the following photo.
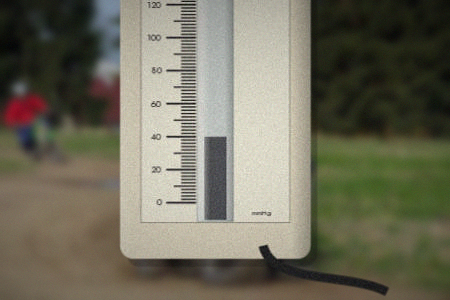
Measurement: 40 mmHg
